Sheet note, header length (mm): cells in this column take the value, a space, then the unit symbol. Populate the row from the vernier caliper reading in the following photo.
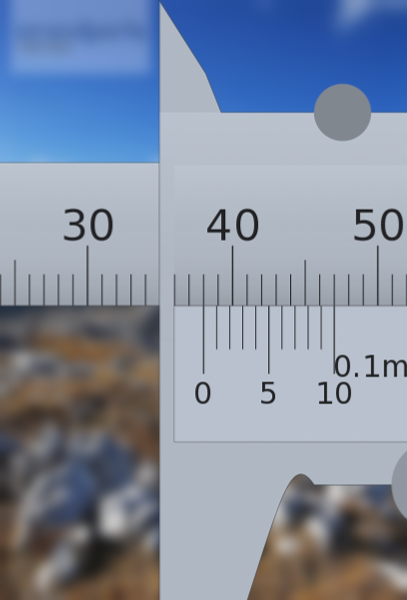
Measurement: 38.0 mm
